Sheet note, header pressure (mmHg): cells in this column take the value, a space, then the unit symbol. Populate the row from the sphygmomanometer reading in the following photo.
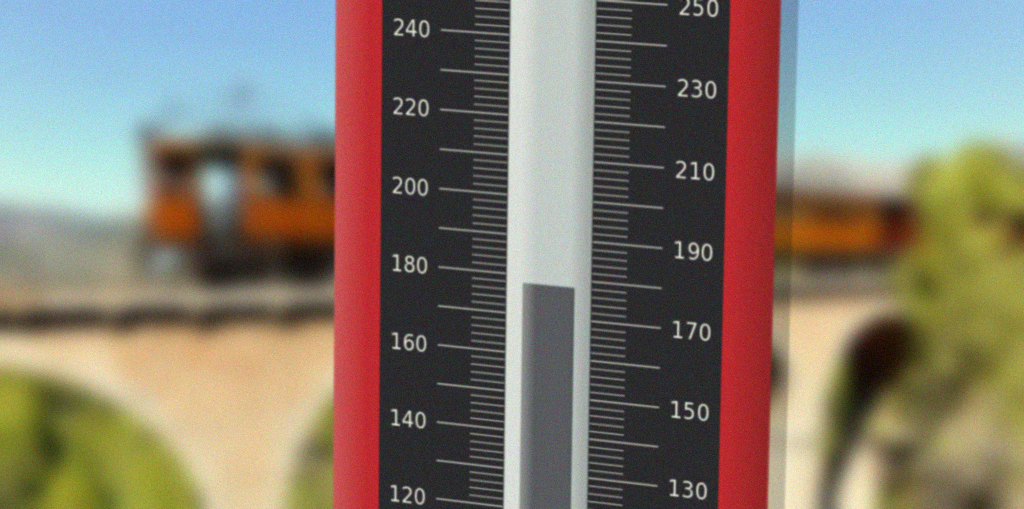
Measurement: 178 mmHg
